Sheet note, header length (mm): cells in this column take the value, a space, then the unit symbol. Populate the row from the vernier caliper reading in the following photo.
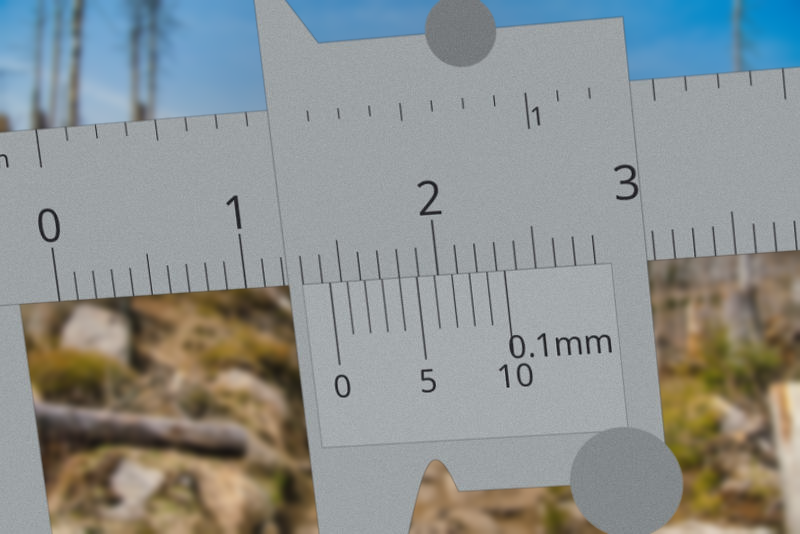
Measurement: 14.4 mm
